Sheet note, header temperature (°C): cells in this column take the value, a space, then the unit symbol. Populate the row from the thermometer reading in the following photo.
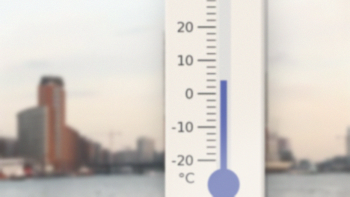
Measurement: 4 °C
